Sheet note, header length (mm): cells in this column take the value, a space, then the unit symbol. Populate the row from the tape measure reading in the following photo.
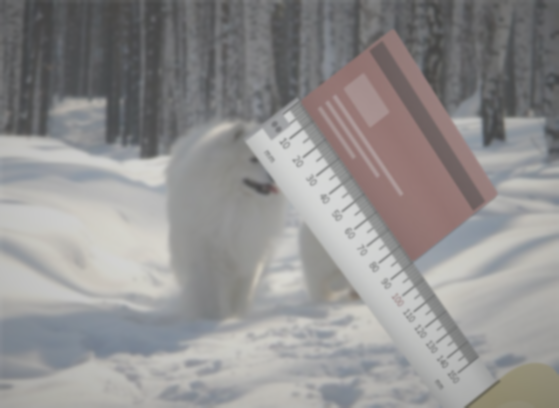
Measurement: 90 mm
